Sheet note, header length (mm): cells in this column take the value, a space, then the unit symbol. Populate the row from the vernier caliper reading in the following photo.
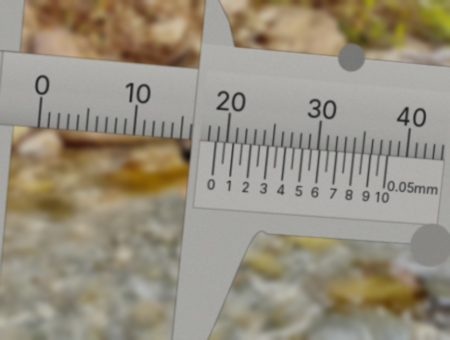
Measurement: 18.8 mm
